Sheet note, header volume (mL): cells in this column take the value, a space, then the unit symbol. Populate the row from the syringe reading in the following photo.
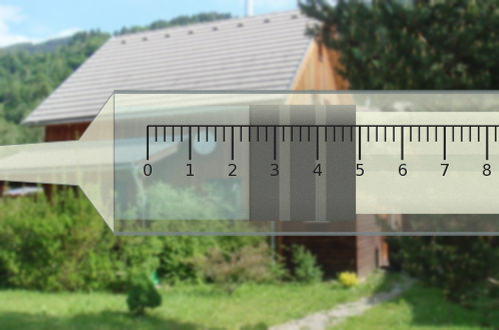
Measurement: 2.4 mL
